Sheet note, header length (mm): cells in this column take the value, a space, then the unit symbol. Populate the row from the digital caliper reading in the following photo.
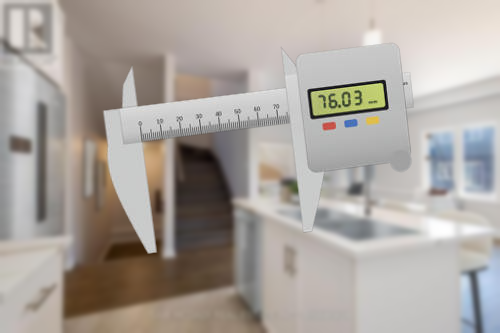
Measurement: 76.03 mm
